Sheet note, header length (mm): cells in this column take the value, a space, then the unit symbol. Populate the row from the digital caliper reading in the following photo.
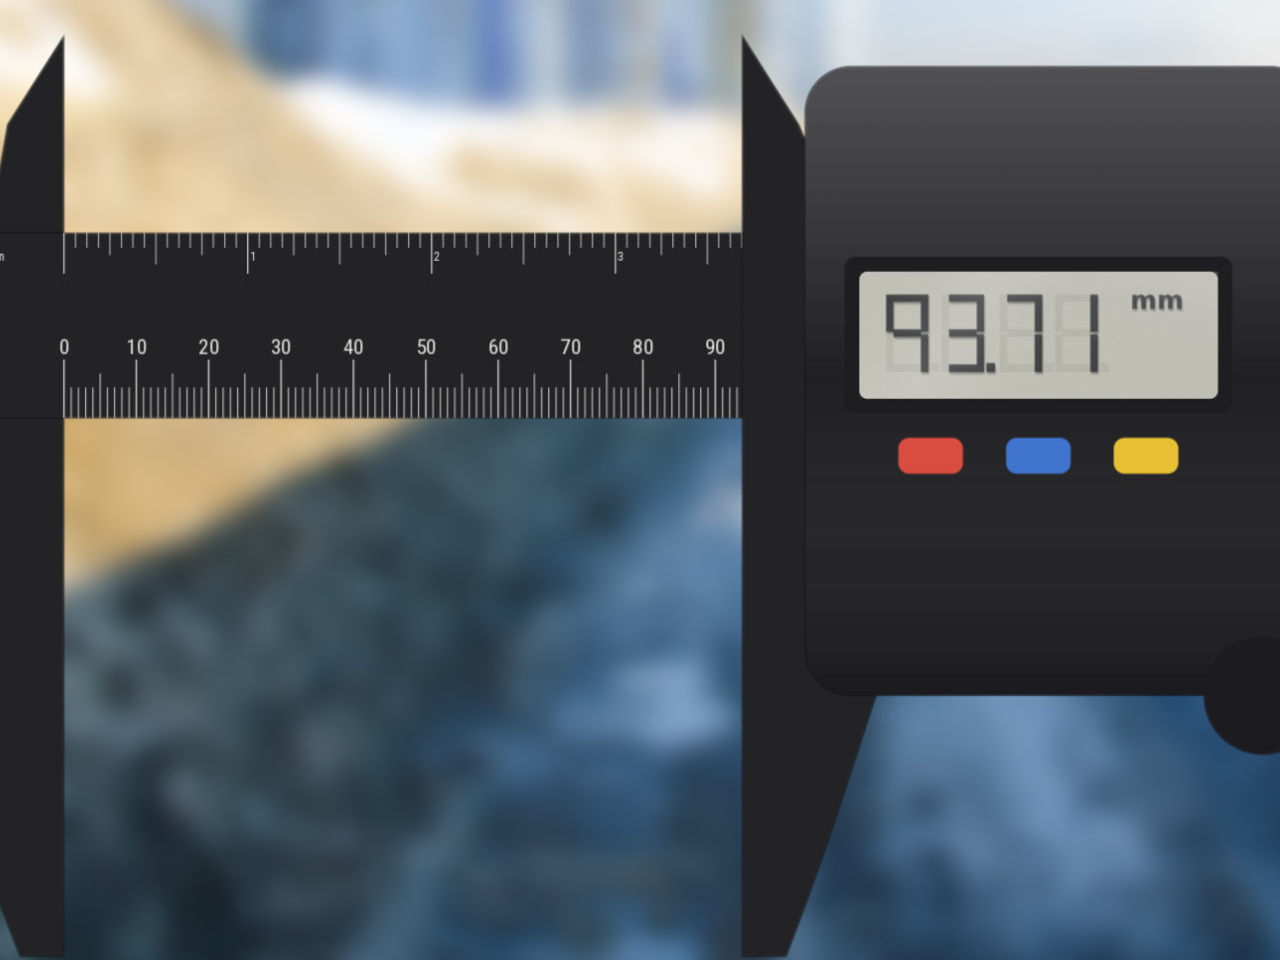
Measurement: 93.71 mm
